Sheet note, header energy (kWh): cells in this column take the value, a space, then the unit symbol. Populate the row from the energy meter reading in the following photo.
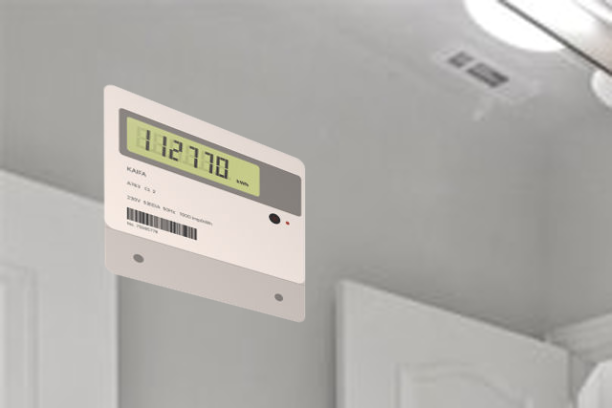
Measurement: 112770 kWh
